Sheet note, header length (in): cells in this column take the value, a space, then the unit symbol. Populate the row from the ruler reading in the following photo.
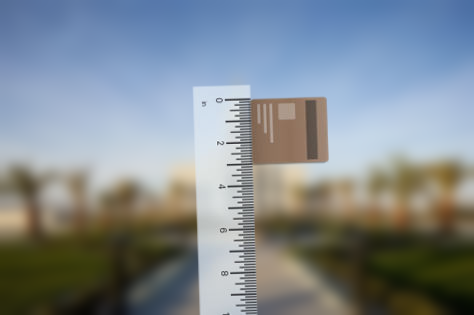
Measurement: 3 in
